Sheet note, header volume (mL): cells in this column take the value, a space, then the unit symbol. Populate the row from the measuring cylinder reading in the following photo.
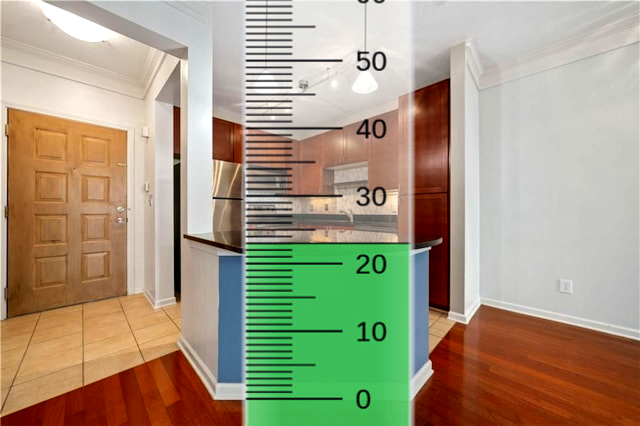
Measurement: 23 mL
